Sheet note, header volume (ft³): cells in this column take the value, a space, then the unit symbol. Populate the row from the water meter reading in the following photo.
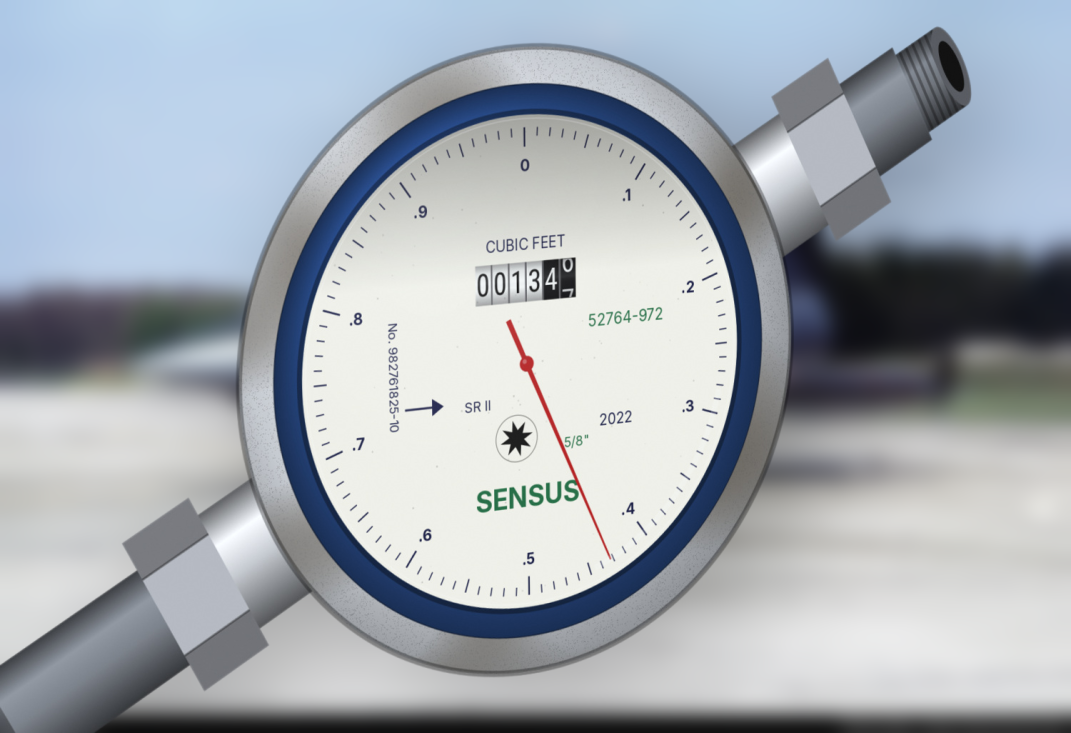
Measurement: 1346.43 ft³
